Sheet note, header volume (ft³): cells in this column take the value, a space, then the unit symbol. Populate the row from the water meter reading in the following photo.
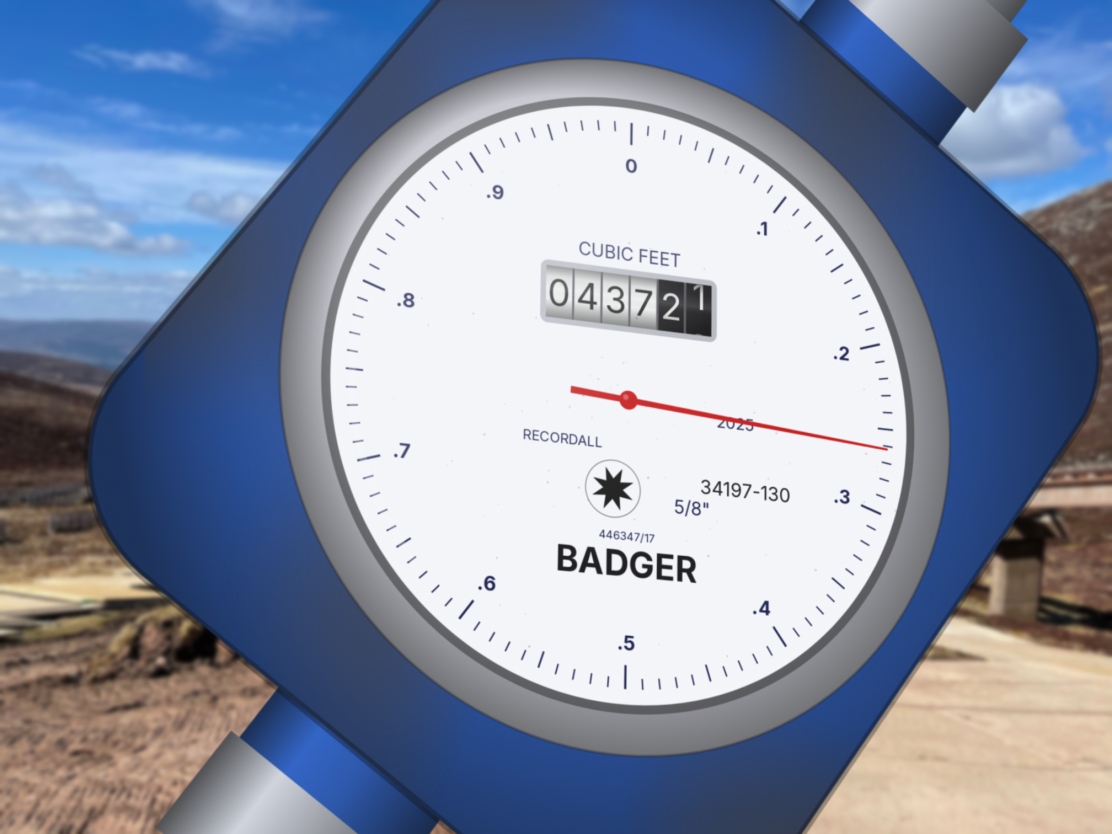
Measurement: 43721.26 ft³
